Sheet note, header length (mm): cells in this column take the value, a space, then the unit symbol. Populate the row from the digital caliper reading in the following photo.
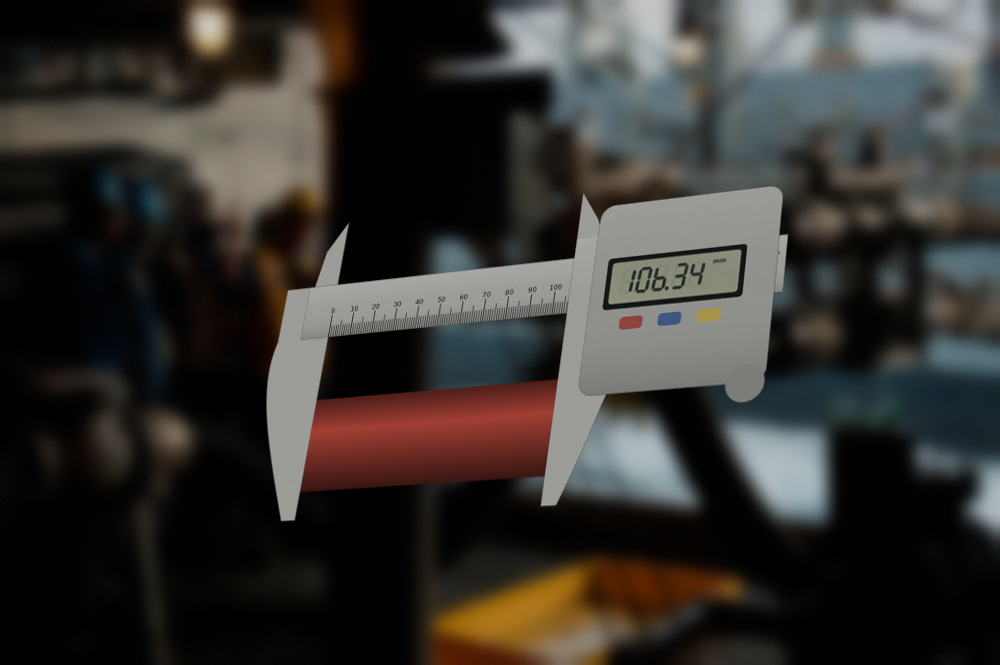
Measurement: 106.34 mm
